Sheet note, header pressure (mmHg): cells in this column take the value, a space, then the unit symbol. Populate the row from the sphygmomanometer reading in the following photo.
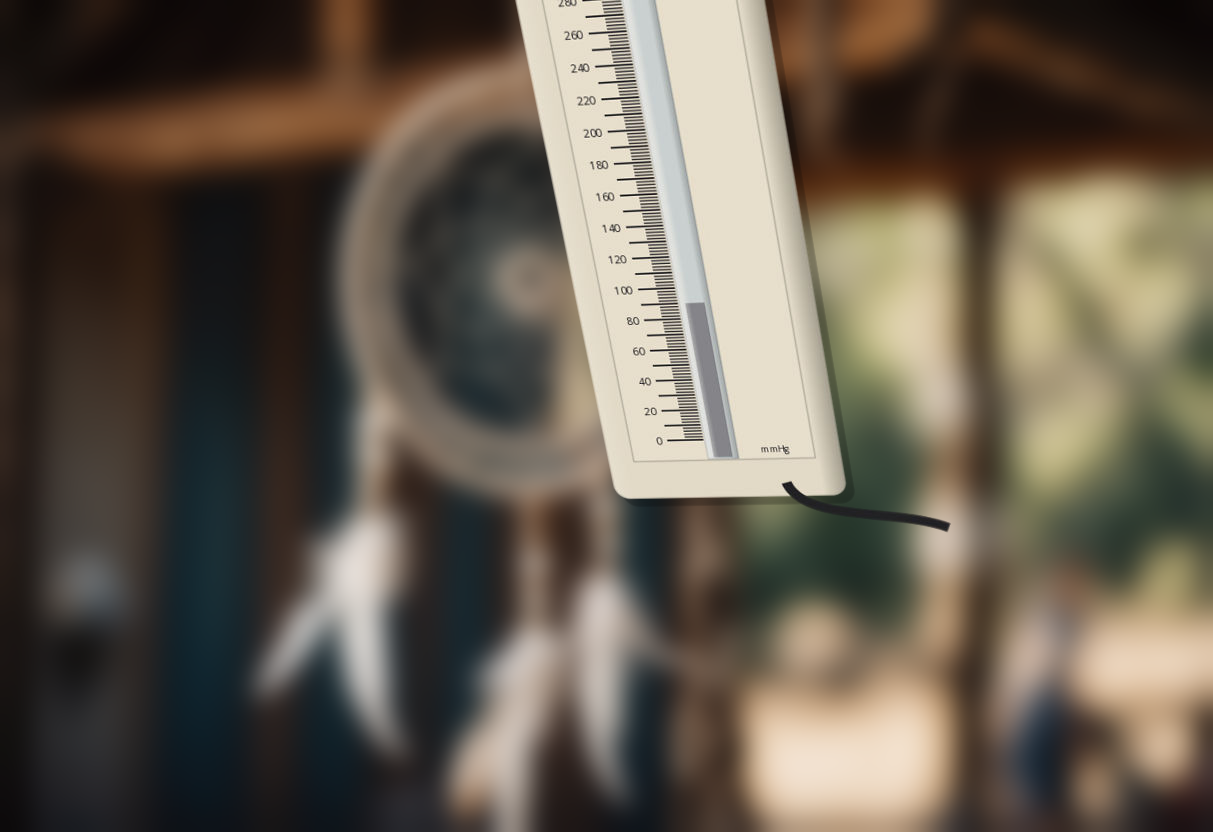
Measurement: 90 mmHg
